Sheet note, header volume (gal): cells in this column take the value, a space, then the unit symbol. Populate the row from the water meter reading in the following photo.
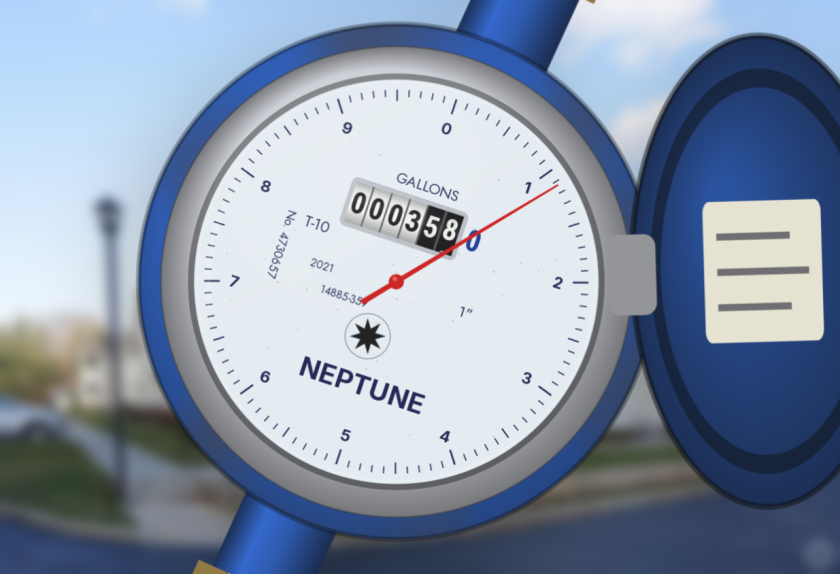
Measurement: 3581.1 gal
